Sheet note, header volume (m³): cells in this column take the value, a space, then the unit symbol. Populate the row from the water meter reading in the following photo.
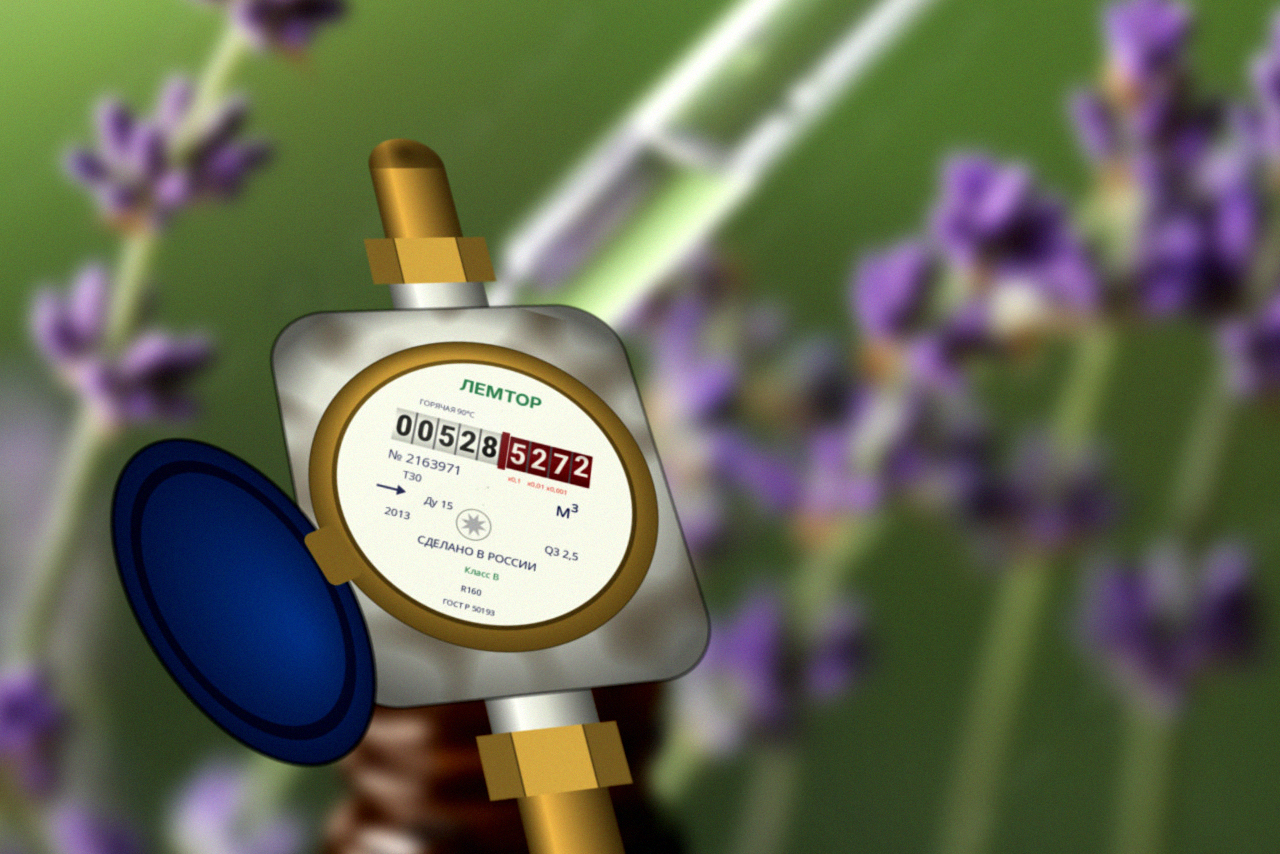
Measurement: 528.5272 m³
